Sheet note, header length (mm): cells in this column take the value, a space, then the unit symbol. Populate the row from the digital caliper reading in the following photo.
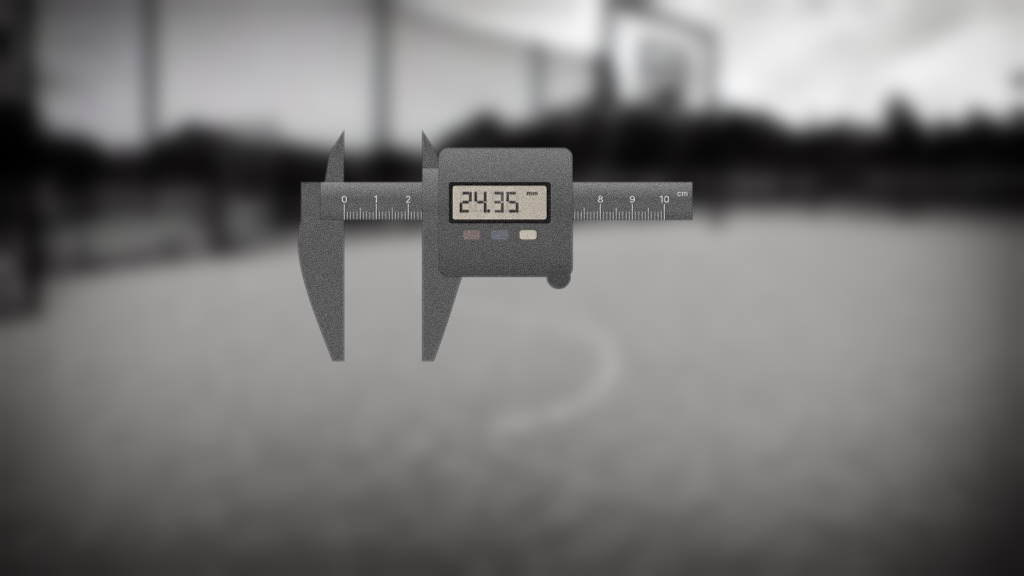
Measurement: 24.35 mm
